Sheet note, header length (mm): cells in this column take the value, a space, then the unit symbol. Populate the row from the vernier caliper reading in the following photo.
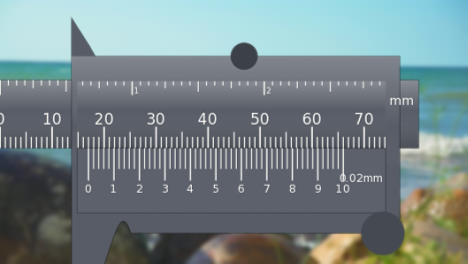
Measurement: 17.0 mm
